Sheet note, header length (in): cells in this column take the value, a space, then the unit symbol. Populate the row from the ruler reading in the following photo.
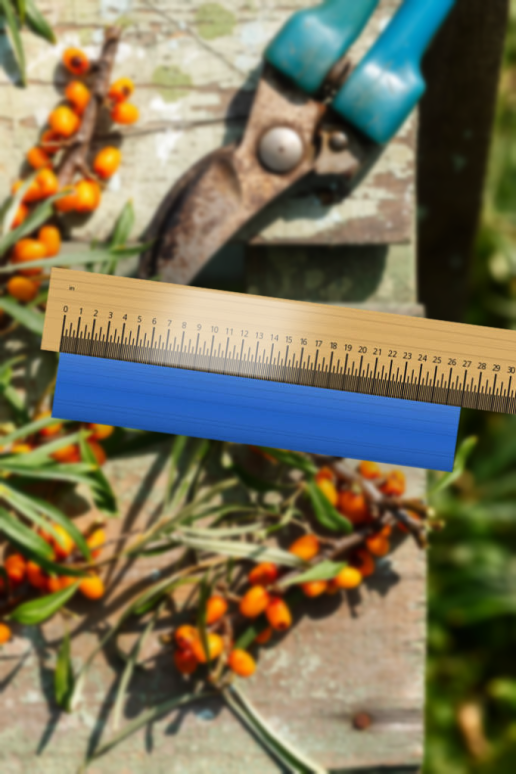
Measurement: 27 in
